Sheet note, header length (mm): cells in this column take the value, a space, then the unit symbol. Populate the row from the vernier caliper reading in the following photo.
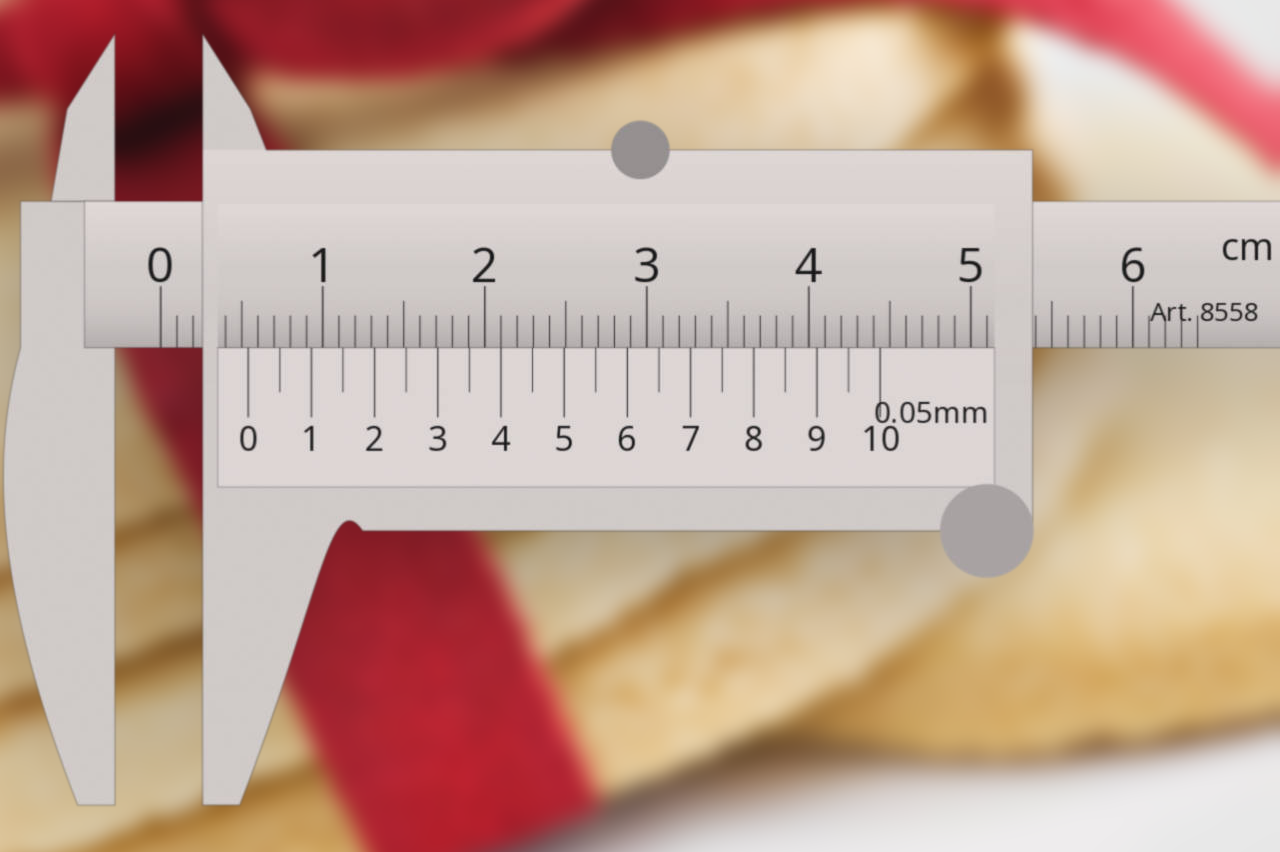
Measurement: 5.4 mm
